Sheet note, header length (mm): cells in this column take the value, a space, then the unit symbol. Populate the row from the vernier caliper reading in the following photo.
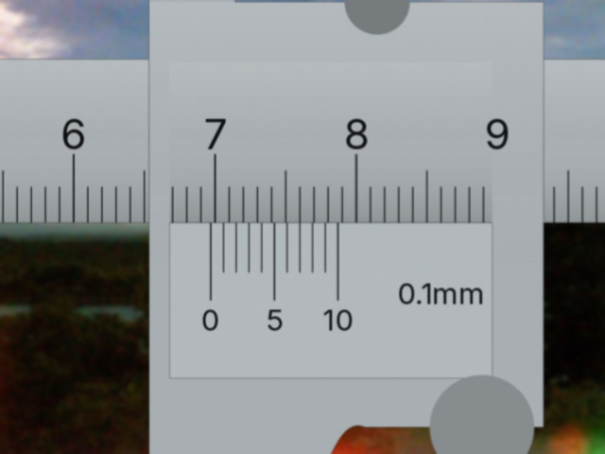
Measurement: 69.7 mm
